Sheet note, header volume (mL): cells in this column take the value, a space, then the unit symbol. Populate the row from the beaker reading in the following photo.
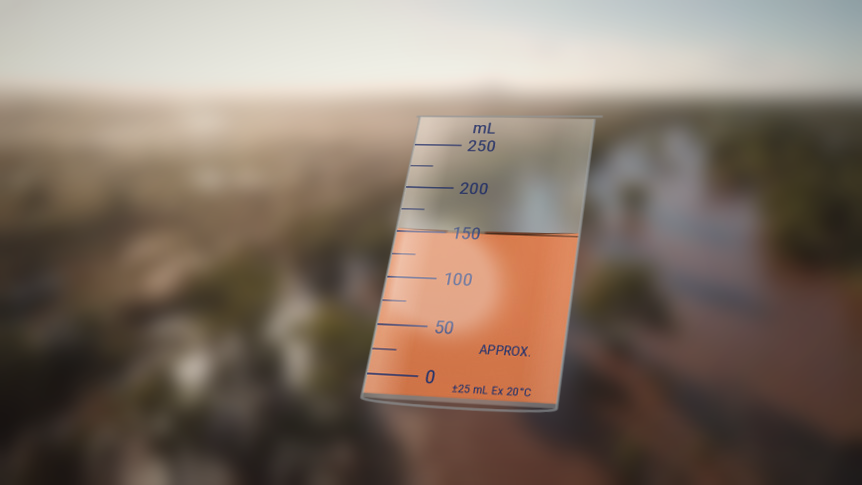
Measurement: 150 mL
